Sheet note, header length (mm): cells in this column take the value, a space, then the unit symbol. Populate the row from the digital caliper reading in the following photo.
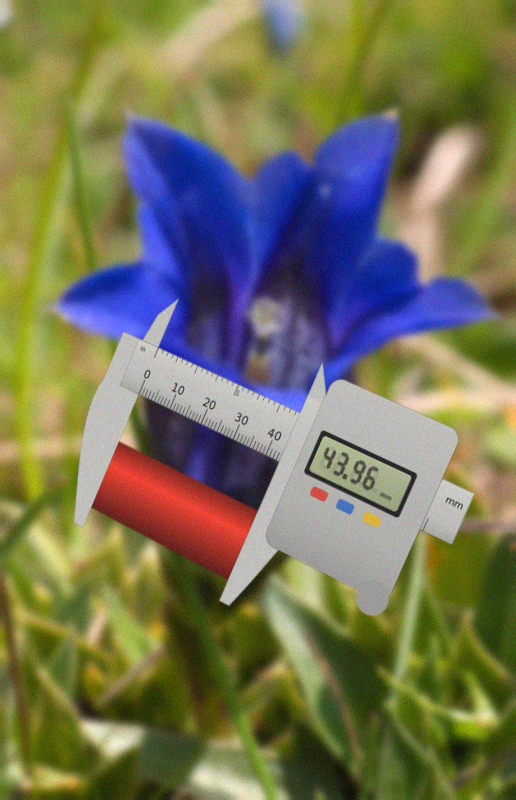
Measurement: 43.96 mm
